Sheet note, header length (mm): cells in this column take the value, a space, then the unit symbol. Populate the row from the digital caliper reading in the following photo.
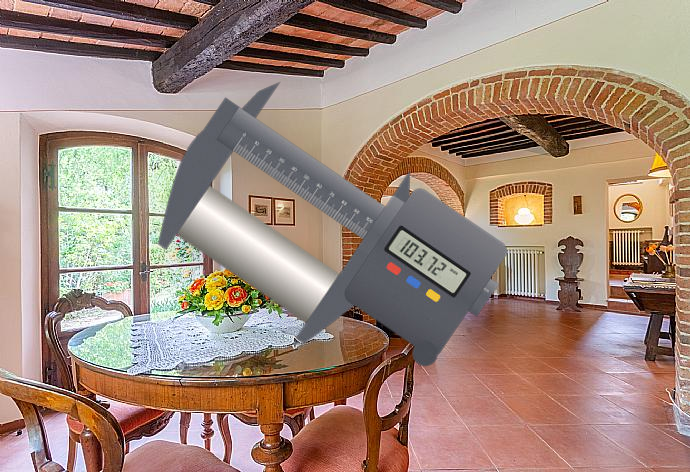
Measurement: 103.72 mm
